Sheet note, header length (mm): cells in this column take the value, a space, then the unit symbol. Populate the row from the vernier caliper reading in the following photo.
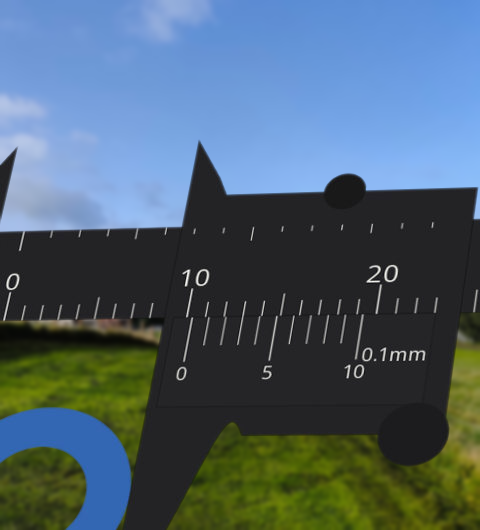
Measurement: 10.3 mm
